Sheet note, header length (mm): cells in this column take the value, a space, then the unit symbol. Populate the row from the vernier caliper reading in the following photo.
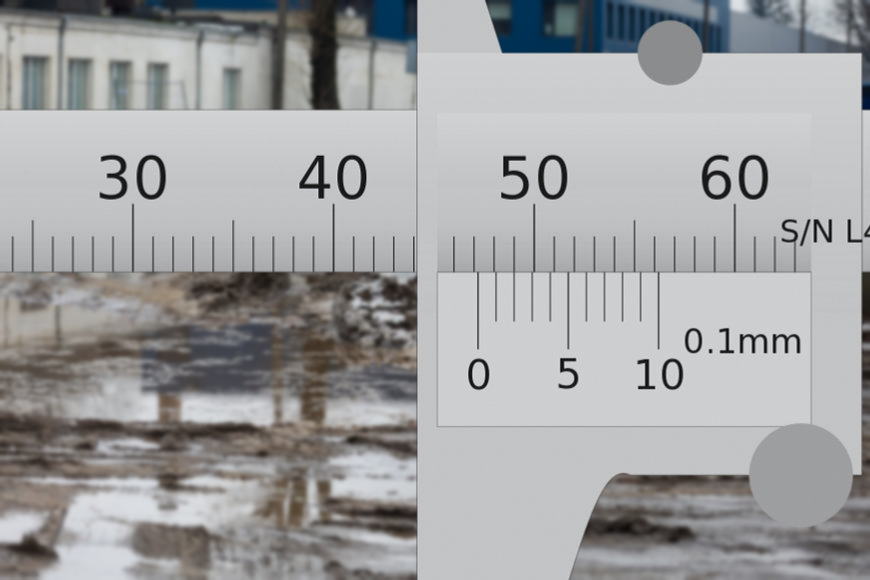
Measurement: 47.2 mm
